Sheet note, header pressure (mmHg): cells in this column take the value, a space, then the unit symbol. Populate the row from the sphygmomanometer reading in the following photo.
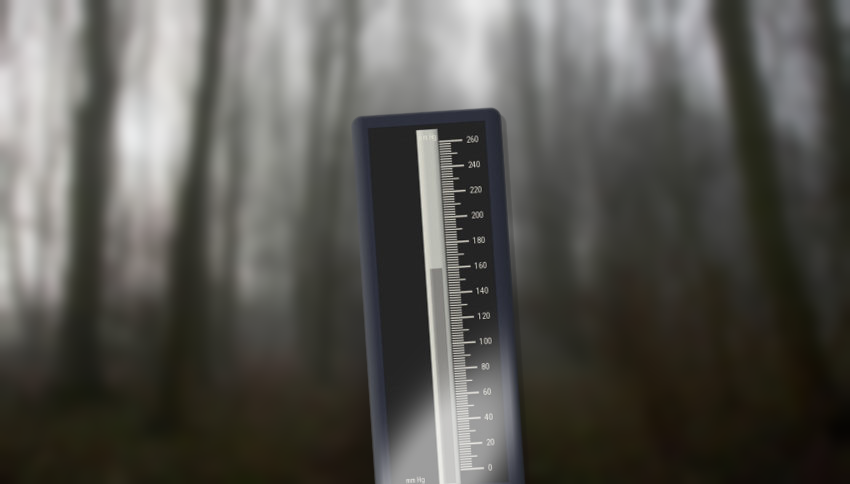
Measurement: 160 mmHg
